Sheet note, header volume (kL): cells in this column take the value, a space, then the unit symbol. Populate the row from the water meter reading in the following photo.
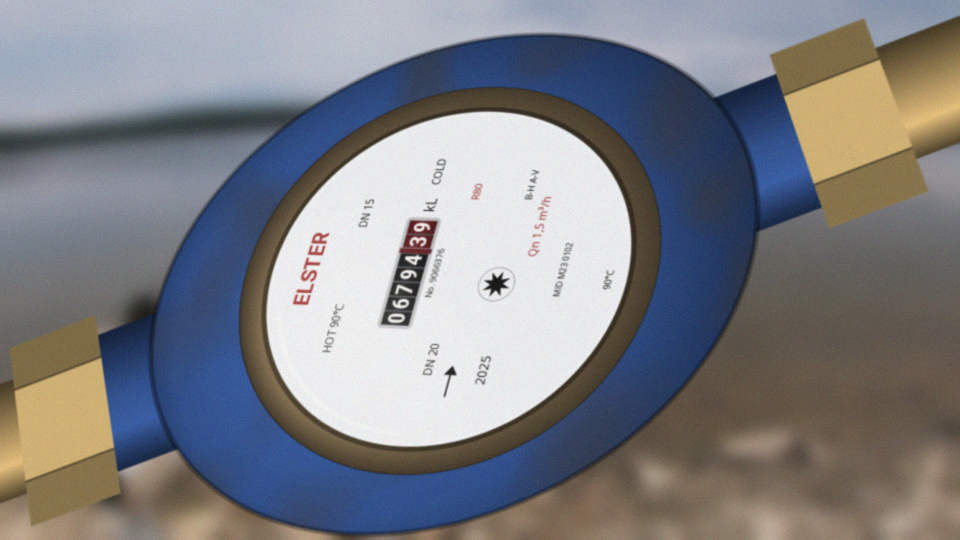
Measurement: 6794.39 kL
